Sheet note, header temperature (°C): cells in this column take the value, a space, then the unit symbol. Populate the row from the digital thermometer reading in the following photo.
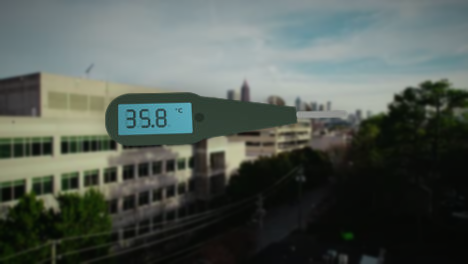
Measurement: 35.8 °C
